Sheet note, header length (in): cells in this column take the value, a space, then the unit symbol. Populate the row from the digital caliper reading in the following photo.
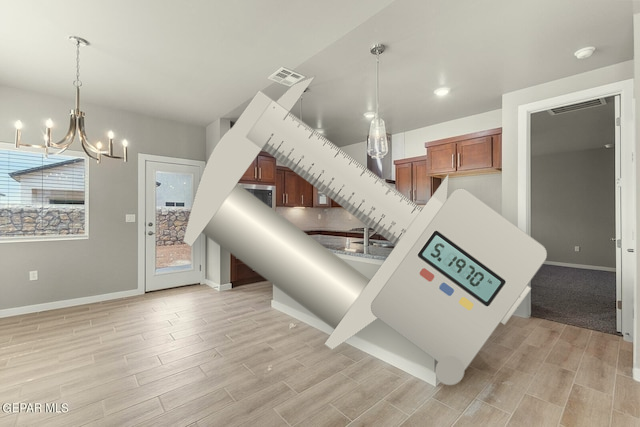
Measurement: 5.1970 in
